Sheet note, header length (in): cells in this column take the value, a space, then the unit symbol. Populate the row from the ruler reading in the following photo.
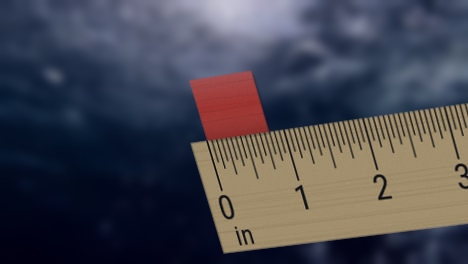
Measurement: 0.8125 in
